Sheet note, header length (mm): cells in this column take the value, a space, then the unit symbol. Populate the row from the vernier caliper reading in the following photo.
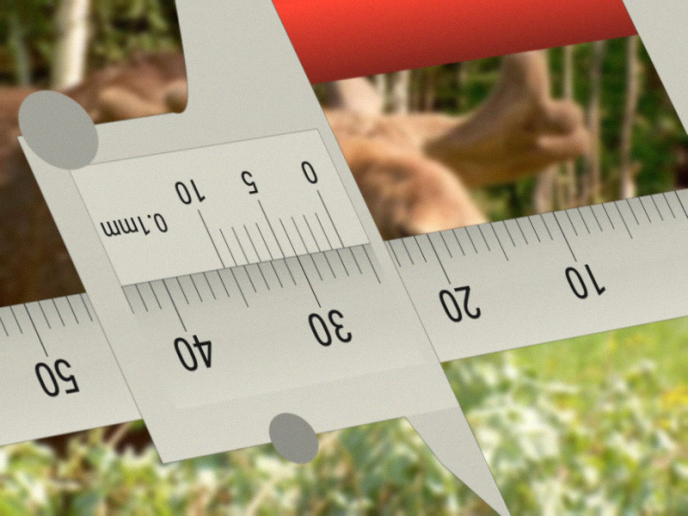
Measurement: 26.4 mm
